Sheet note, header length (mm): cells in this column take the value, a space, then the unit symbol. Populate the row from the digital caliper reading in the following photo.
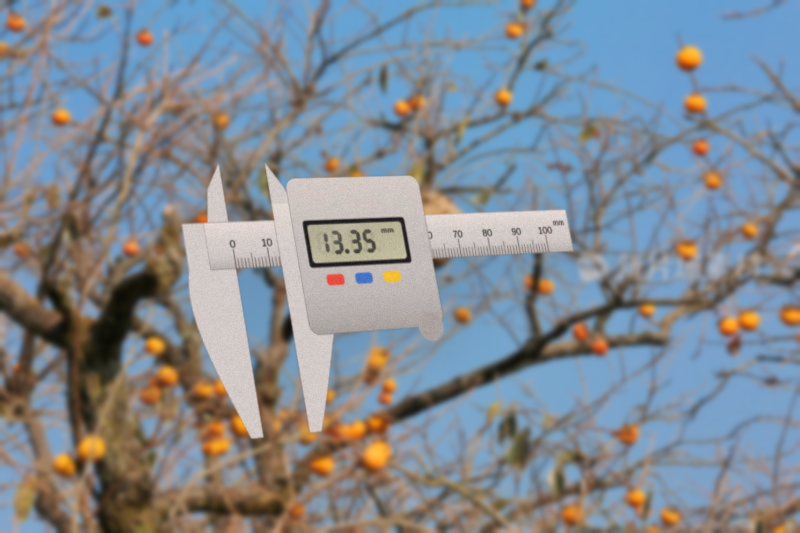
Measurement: 13.35 mm
